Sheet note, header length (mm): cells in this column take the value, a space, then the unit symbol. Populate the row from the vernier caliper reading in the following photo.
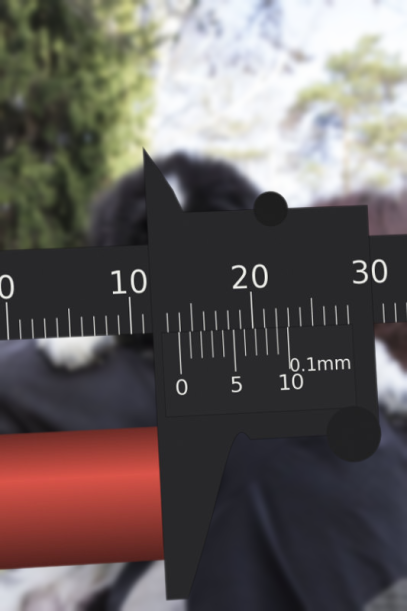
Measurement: 13.9 mm
